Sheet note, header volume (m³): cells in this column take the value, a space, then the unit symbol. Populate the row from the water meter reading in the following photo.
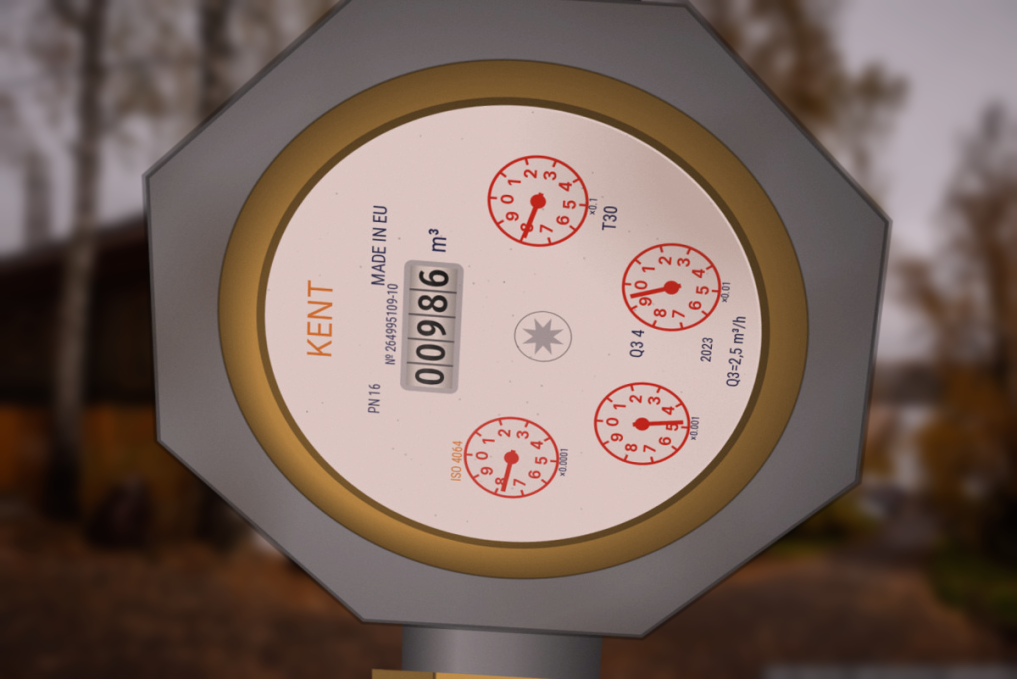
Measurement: 986.7947 m³
